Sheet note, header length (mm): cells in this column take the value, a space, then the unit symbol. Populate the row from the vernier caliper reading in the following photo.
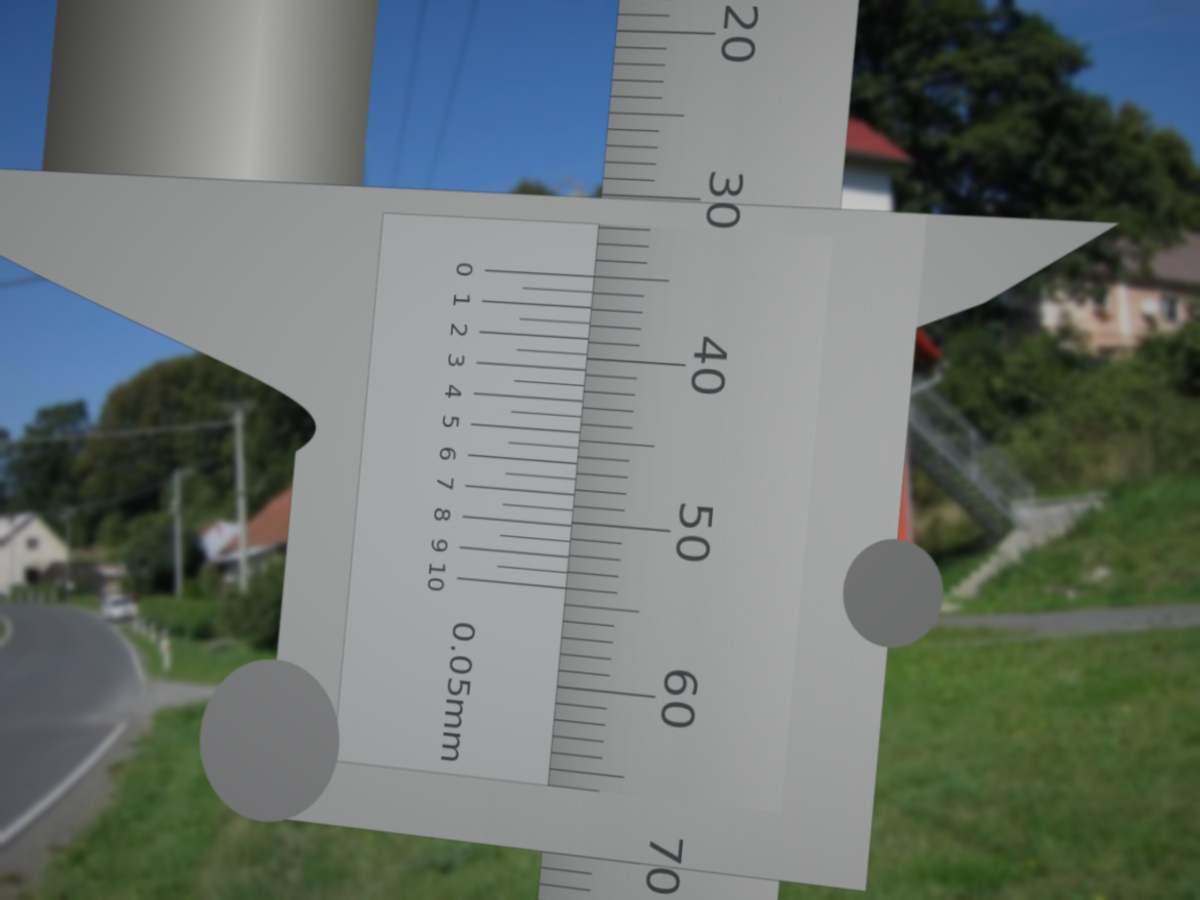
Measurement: 35.0 mm
